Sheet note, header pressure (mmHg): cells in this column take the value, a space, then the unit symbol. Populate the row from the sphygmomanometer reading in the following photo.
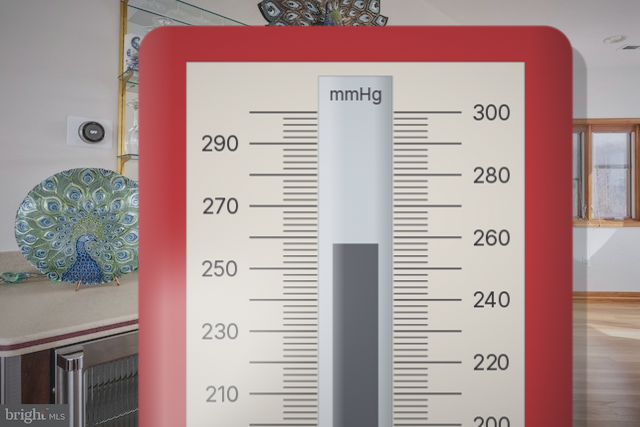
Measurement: 258 mmHg
